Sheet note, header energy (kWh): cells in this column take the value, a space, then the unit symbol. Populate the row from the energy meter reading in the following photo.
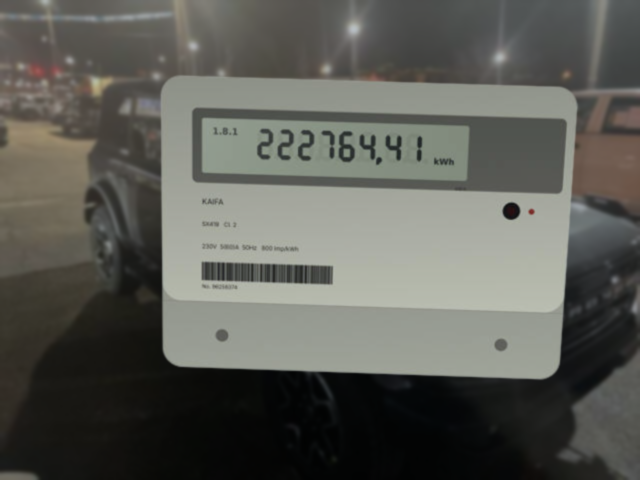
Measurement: 222764.41 kWh
